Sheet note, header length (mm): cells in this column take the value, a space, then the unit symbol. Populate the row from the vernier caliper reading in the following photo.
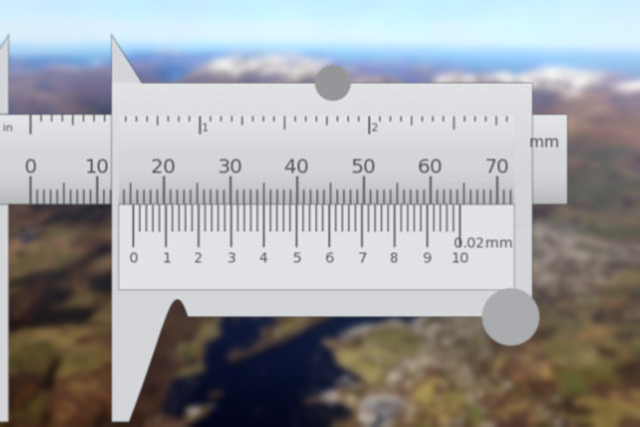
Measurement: 15.4 mm
